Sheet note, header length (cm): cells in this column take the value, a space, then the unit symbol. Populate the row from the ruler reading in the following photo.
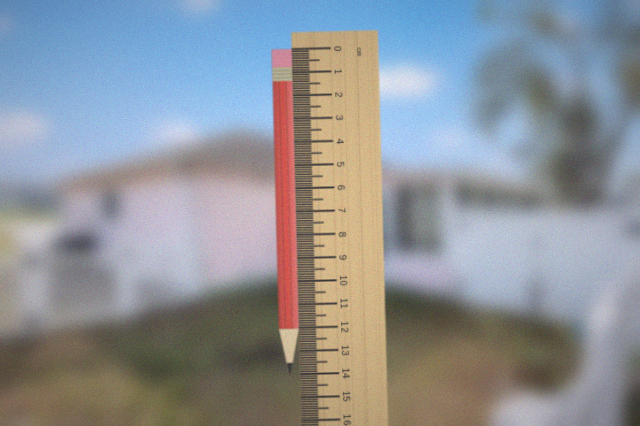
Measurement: 14 cm
